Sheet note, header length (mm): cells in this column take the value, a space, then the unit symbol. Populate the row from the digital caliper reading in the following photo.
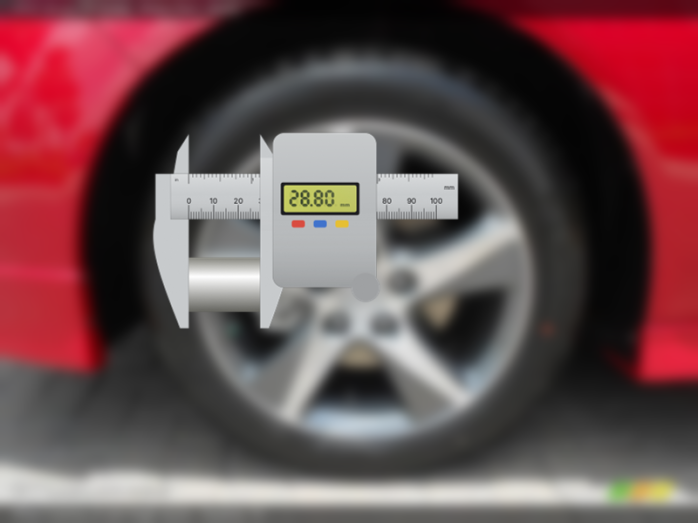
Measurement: 28.80 mm
